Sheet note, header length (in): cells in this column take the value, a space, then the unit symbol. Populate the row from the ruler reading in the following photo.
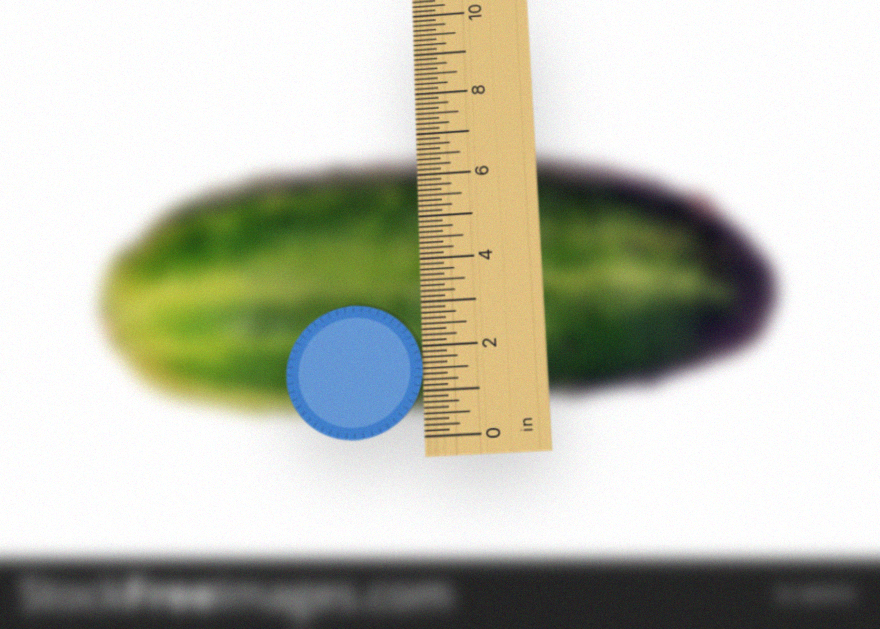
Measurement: 3 in
